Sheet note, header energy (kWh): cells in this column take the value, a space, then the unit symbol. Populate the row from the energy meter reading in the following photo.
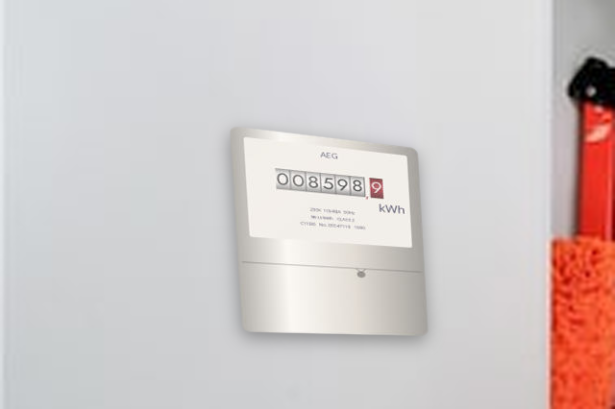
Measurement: 8598.9 kWh
